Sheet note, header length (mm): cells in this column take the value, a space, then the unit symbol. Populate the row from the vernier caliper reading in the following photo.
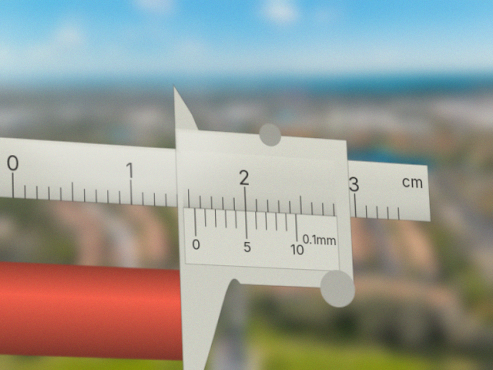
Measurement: 15.5 mm
